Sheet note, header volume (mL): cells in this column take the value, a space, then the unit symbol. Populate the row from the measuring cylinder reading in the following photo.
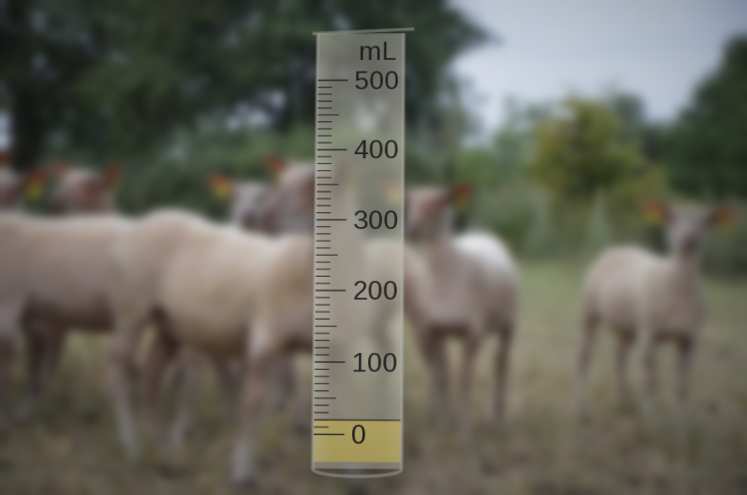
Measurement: 20 mL
